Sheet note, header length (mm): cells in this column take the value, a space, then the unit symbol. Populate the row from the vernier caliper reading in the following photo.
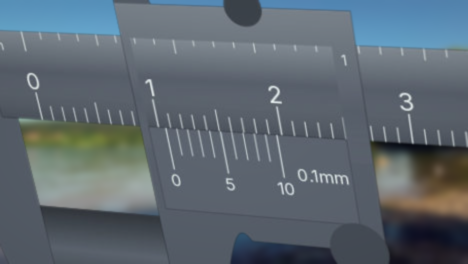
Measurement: 10.6 mm
